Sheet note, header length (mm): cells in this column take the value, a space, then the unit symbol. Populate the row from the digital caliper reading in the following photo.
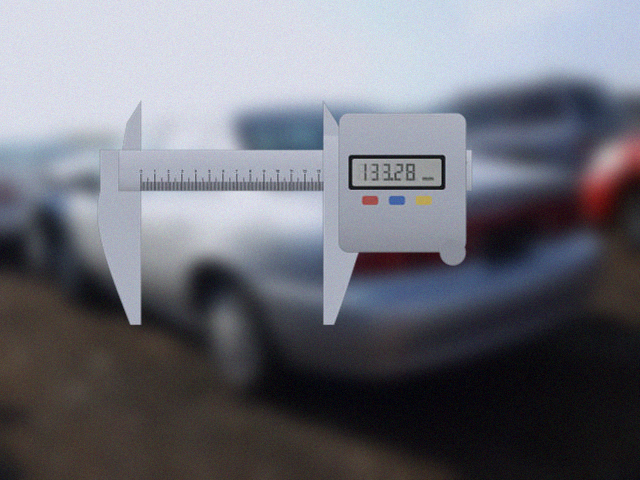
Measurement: 133.28 mm
